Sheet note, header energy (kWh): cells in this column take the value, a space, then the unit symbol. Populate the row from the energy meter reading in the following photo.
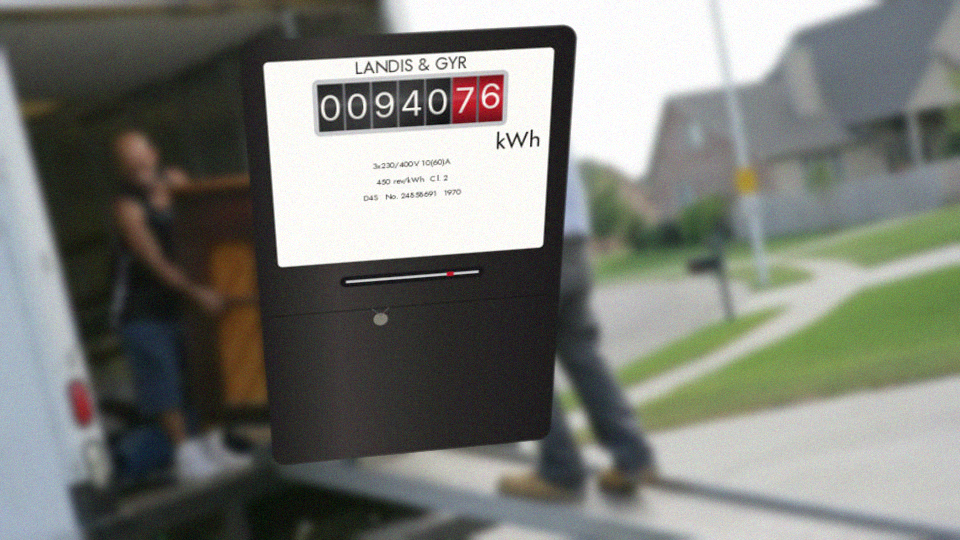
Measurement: 940.76 kWh
